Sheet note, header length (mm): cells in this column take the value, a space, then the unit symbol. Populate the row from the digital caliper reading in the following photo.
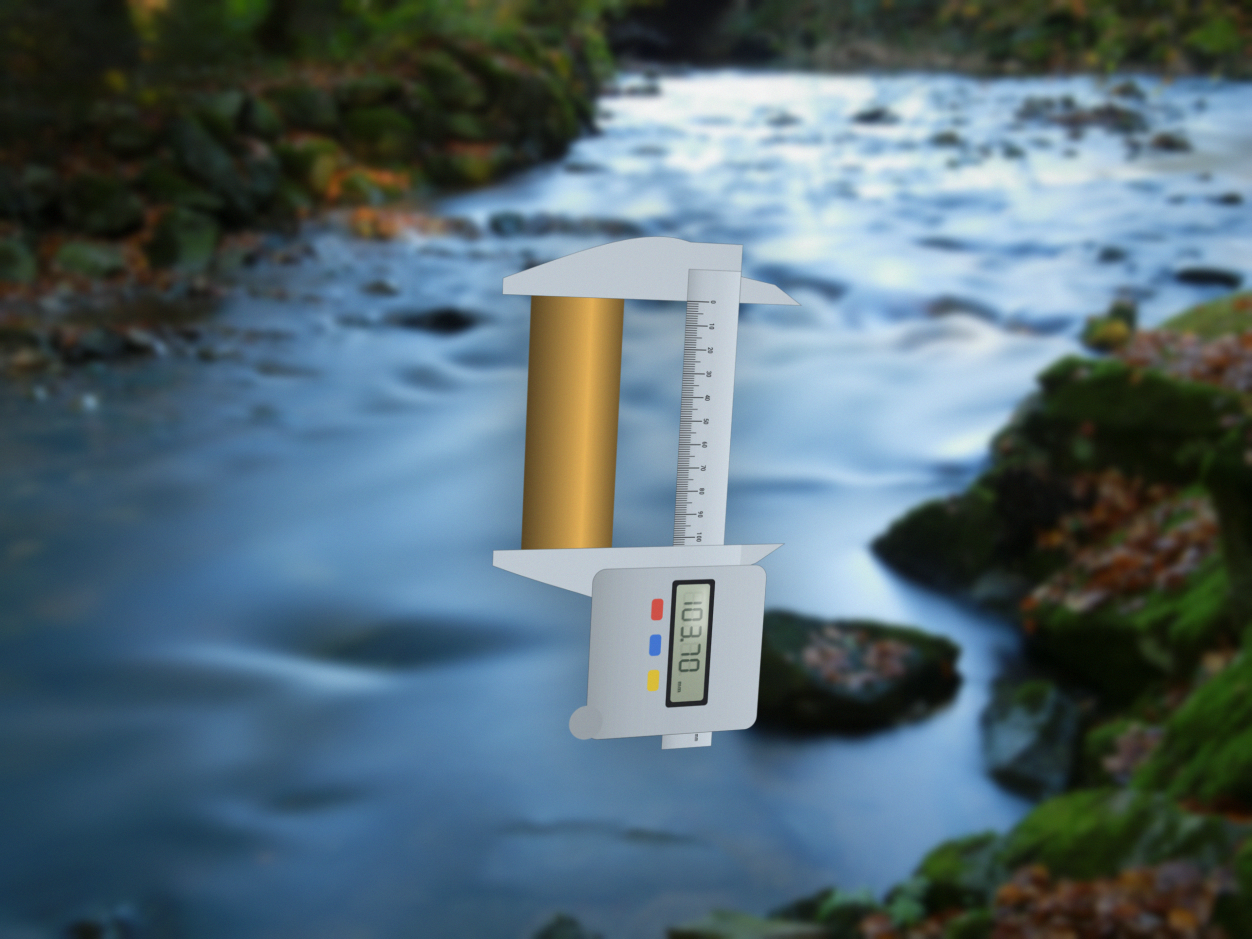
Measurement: 103.70 mm
